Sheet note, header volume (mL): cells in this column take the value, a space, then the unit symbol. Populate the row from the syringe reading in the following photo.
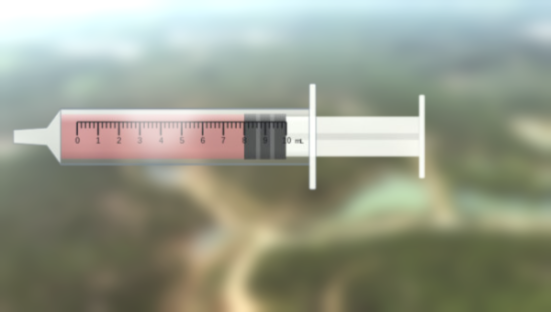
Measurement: 8 mL
